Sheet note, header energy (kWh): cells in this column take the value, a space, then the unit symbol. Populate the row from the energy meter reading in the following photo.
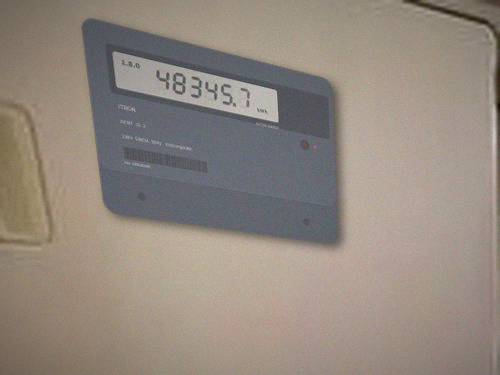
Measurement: 48345.7 kWh
